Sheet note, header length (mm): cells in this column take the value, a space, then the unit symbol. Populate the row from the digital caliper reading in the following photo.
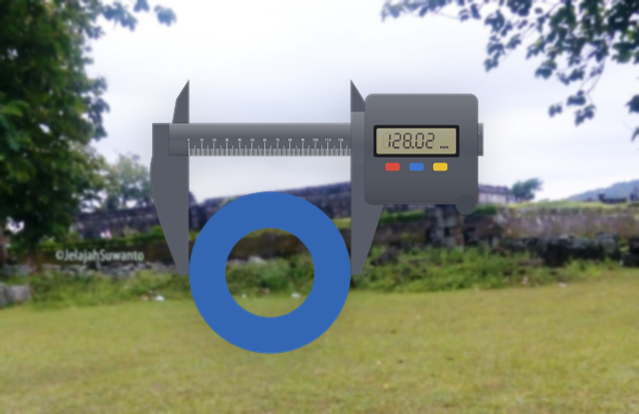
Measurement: 128.02 mm
